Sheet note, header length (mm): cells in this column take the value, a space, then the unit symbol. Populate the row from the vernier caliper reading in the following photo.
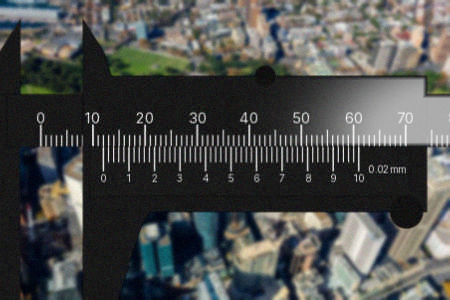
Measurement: 12.0 mm
